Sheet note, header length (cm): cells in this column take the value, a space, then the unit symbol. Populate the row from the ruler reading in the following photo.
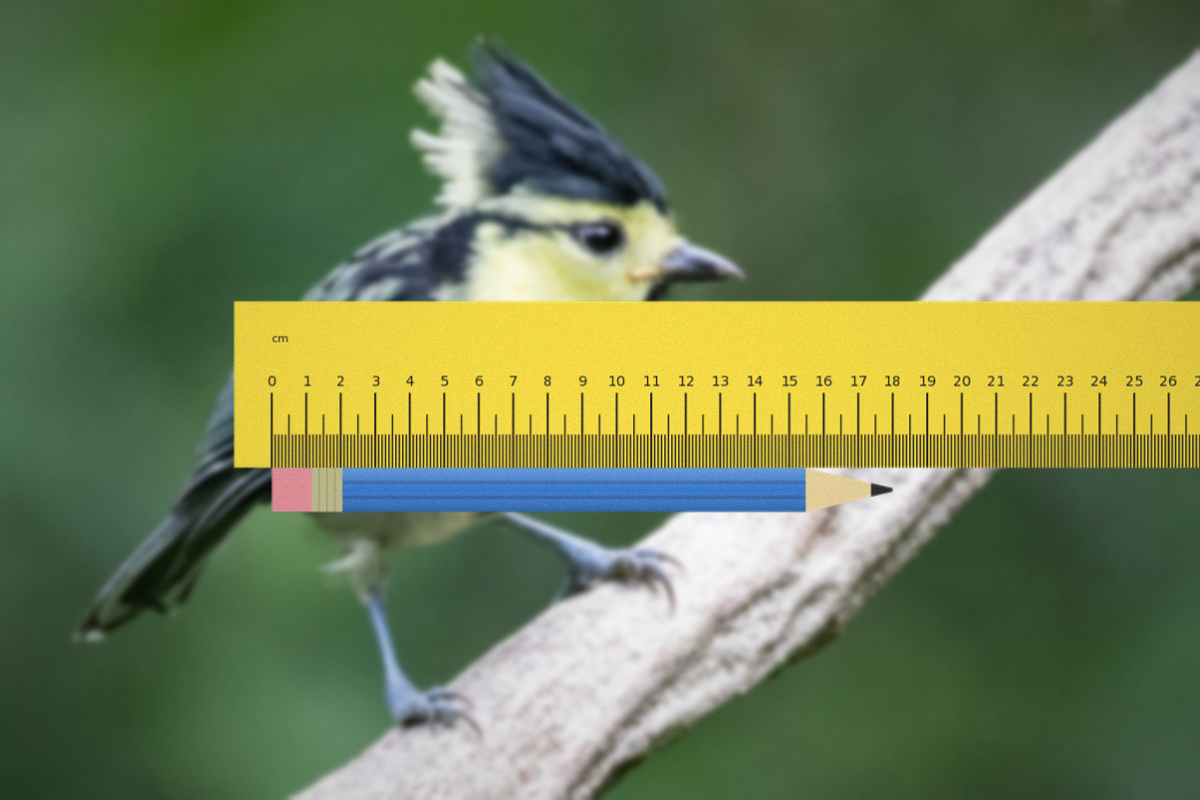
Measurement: 18 cm
